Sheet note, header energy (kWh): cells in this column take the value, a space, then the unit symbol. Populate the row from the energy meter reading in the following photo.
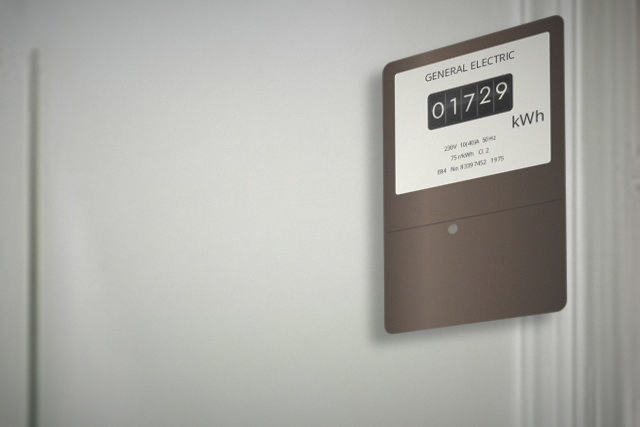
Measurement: 1729 kWh
